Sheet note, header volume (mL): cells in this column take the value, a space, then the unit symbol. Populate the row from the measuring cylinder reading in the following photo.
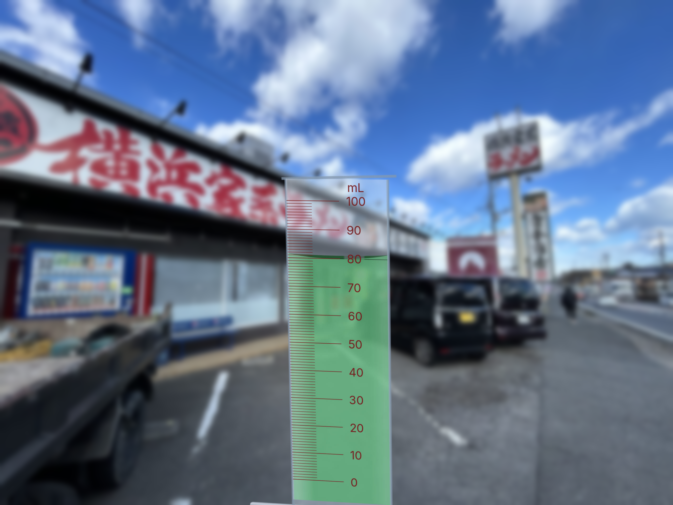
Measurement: 80 mL
